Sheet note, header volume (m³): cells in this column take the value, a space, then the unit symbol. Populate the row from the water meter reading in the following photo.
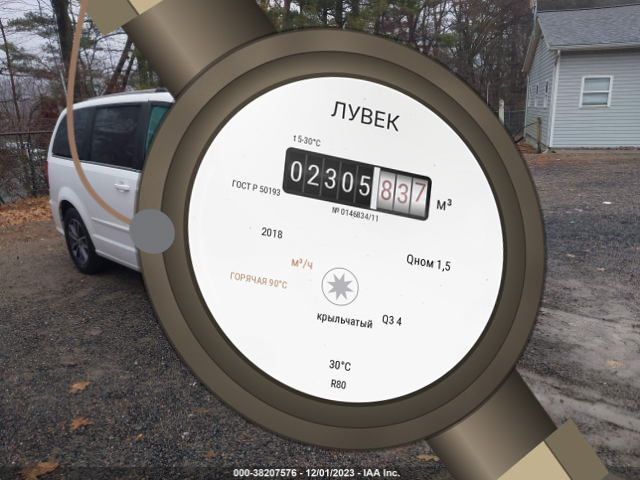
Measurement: 2305.837 m³
